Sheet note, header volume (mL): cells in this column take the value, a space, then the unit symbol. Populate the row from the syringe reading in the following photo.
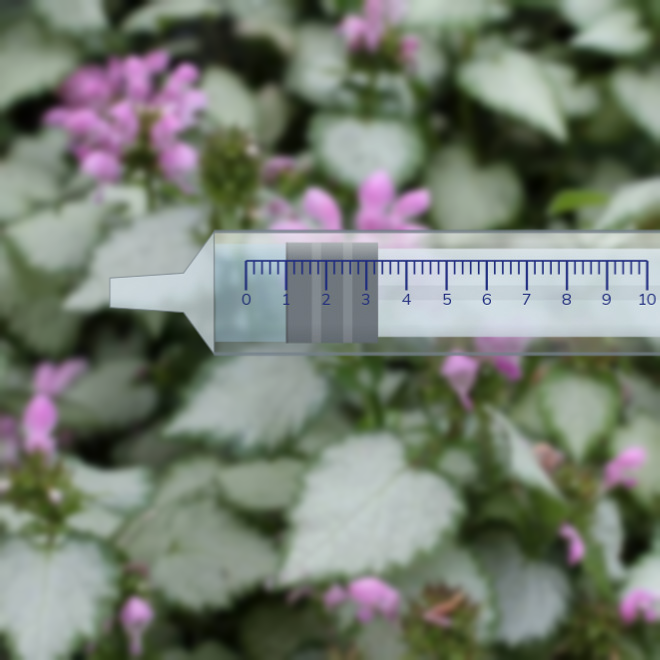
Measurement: 1 mL
